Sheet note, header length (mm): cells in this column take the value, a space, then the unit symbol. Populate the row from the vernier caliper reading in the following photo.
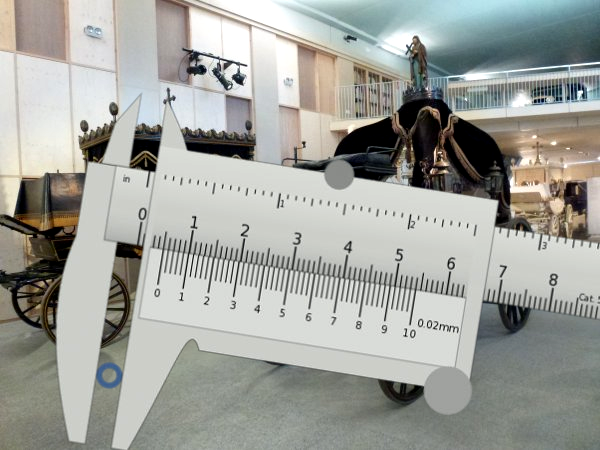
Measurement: 5.0 mm
